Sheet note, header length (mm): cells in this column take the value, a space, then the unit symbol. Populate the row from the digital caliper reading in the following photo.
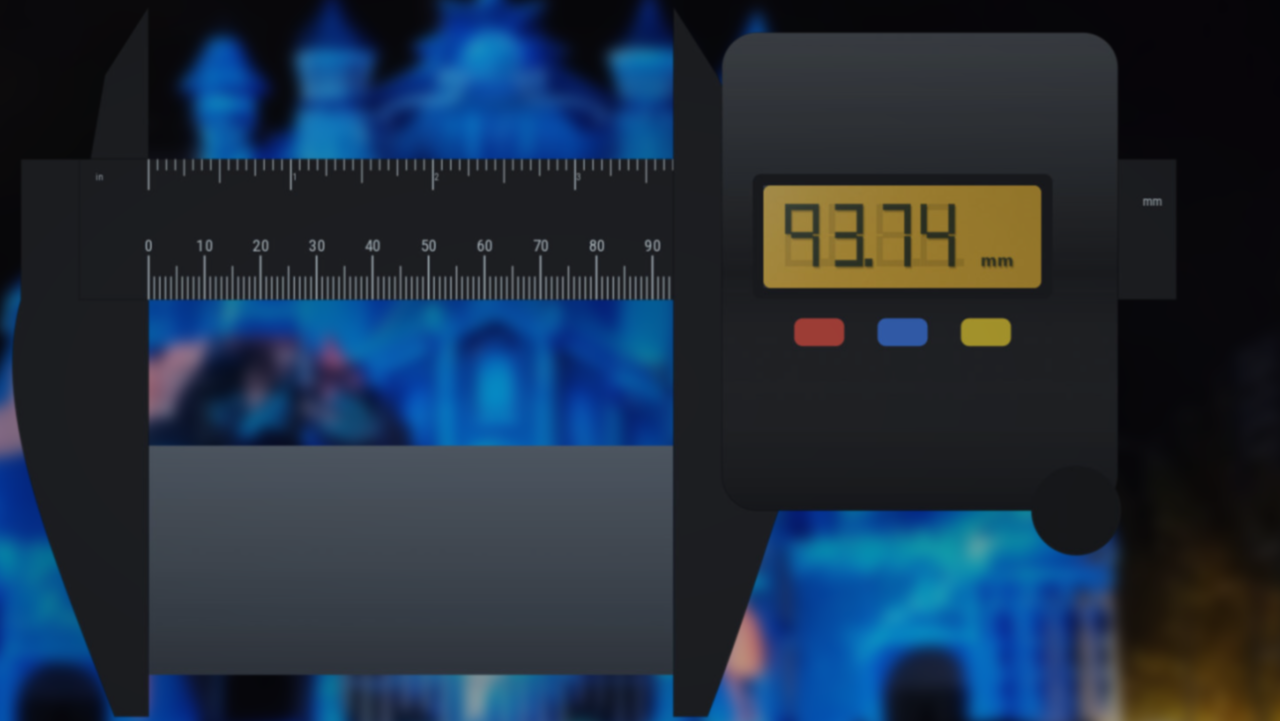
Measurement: 93.74 mm
